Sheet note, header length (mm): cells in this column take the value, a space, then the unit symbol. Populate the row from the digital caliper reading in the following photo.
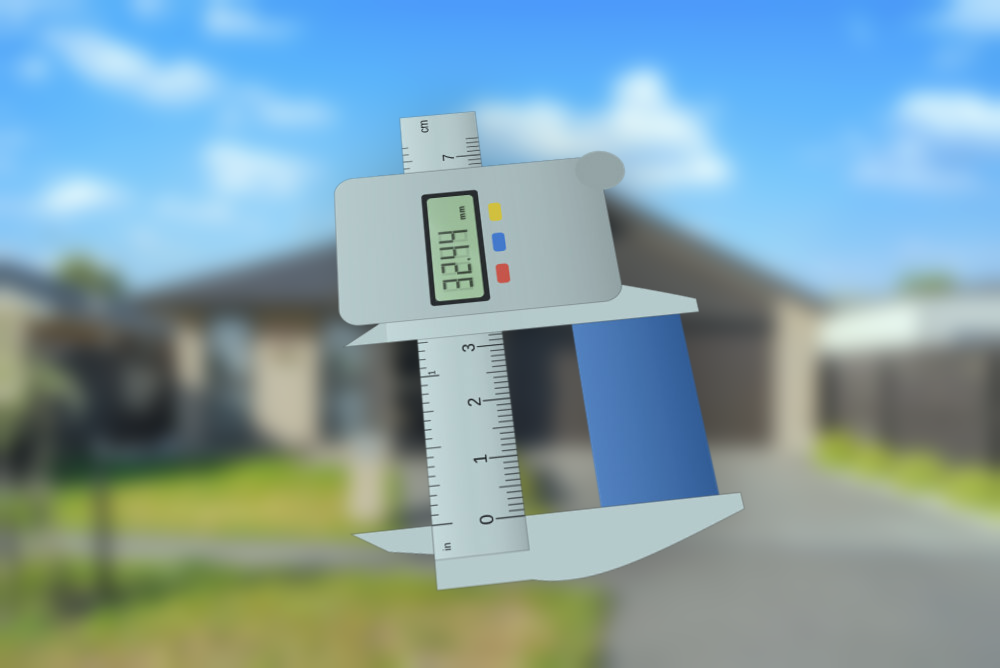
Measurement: 32.44 mm
